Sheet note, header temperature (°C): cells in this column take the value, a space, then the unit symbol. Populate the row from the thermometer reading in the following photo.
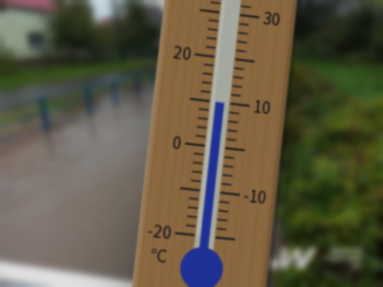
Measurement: 10 °C
